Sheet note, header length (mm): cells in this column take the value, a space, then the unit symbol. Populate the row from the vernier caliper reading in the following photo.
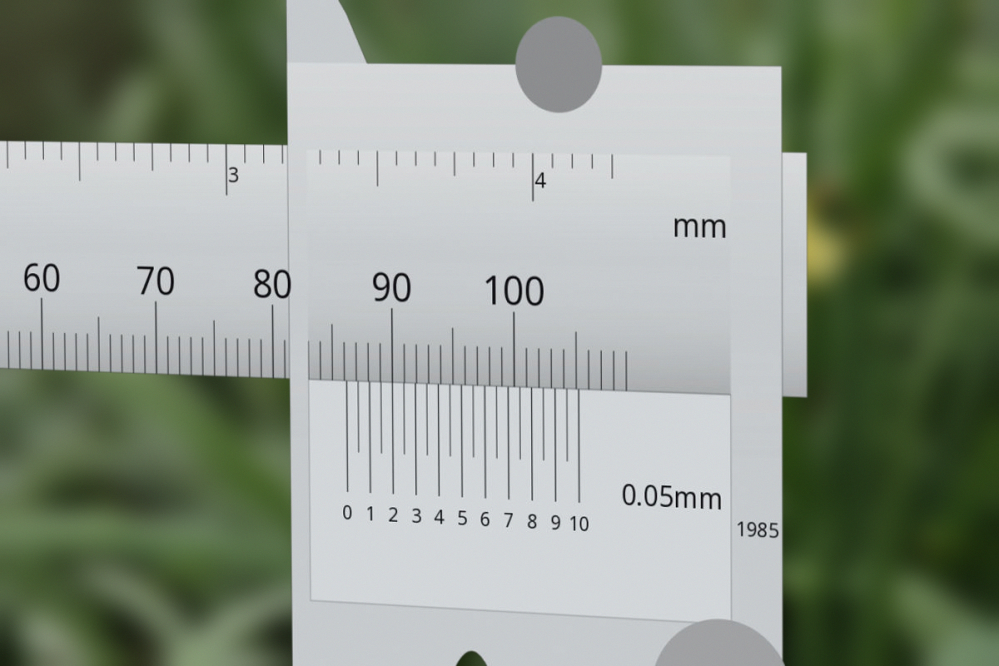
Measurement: 86.2 mm
